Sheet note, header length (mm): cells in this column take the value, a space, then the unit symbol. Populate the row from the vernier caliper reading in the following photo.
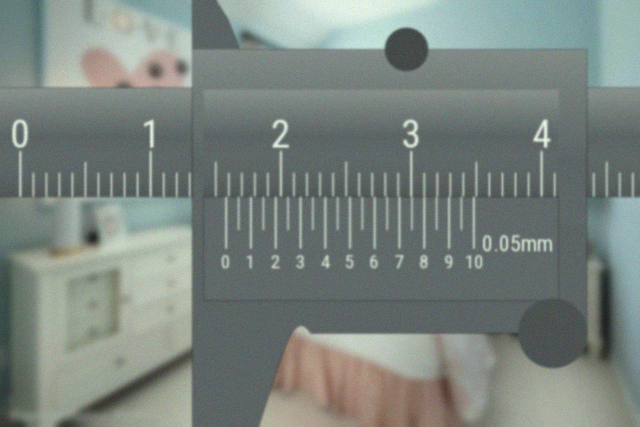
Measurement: 15.8 mm
